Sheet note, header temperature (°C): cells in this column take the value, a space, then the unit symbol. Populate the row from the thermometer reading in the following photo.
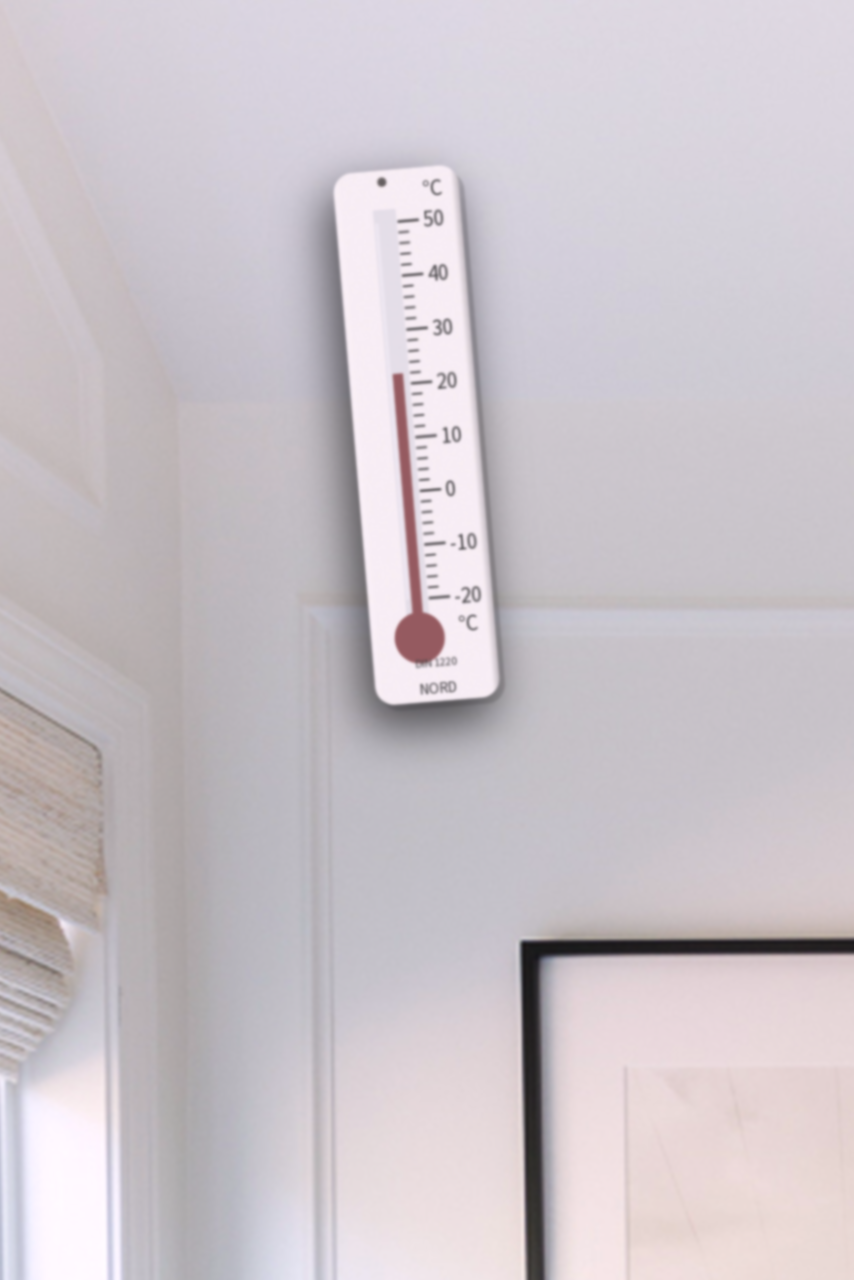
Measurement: 22 °C
